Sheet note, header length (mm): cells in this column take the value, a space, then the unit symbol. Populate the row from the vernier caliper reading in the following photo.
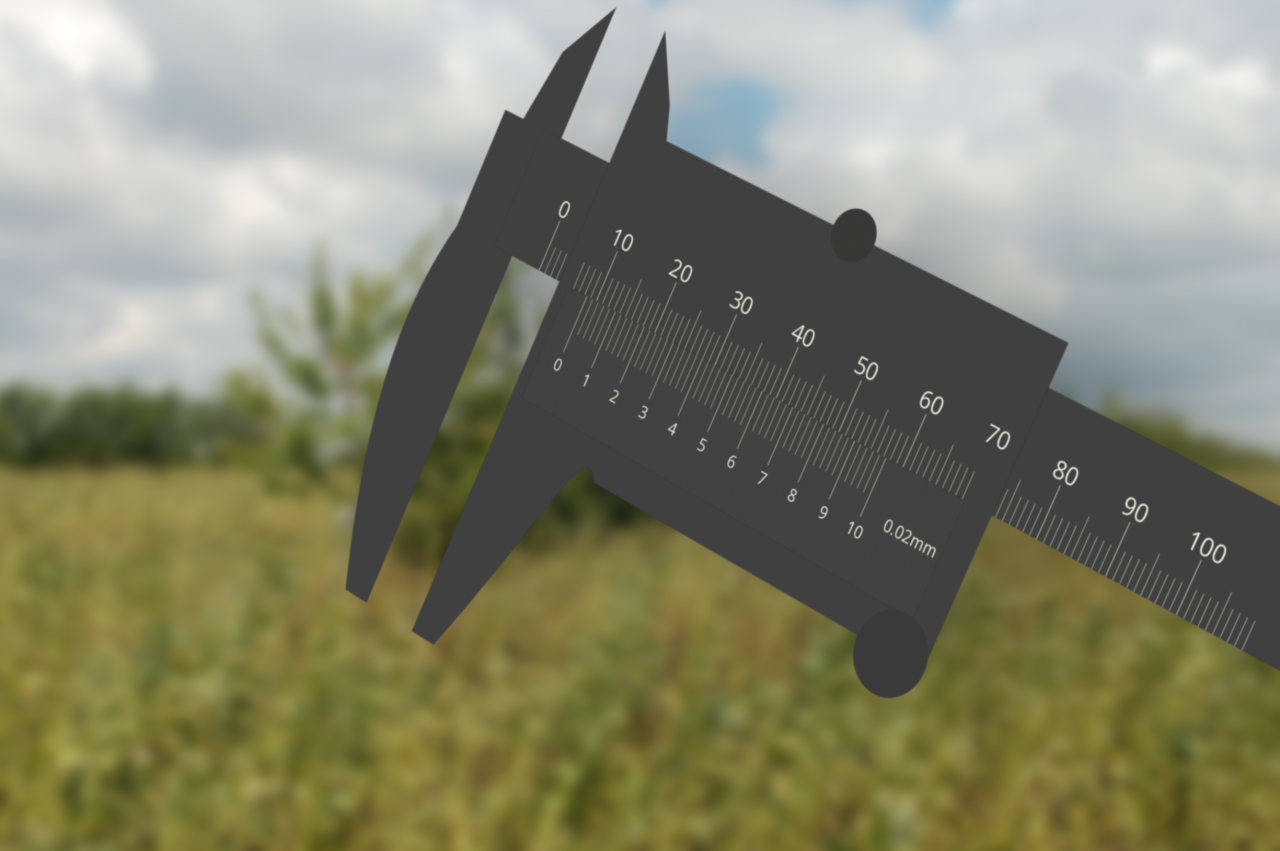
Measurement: 8.4 mm
